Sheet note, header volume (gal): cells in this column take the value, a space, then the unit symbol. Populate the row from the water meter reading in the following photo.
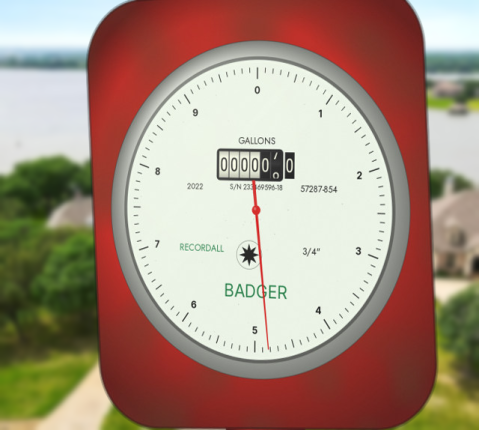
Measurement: 74.8 gal
